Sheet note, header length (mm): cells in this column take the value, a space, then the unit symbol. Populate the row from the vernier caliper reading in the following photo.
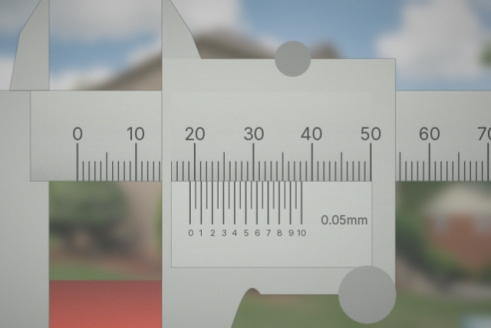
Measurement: 19.2 mm
